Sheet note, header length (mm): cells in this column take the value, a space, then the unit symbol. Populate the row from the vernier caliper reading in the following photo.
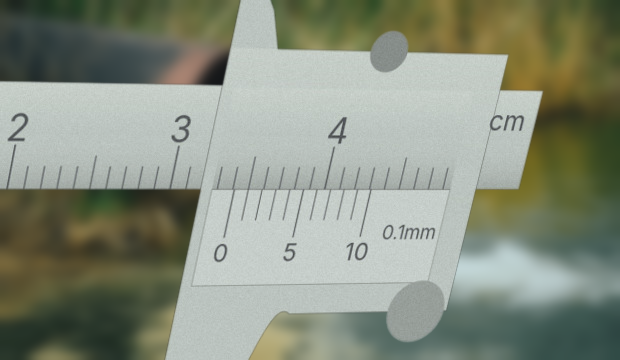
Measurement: 34.1 mm
